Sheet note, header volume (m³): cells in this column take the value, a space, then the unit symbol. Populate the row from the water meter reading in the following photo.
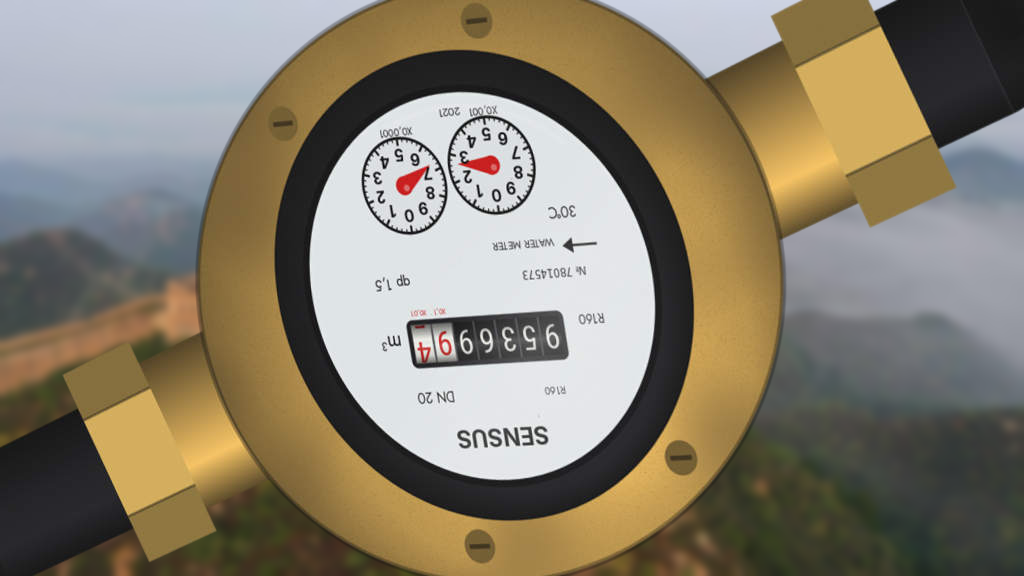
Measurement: 95369.9426 m³
